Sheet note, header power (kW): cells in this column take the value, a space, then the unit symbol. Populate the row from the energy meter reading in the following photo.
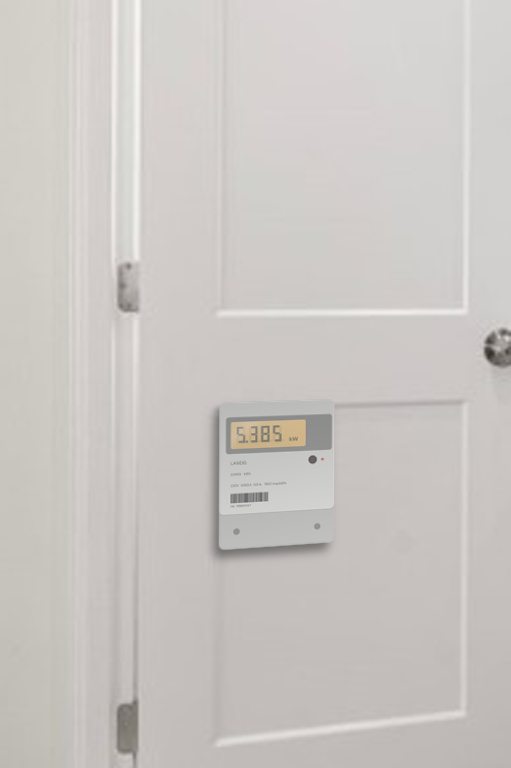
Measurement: 5.385 kW
